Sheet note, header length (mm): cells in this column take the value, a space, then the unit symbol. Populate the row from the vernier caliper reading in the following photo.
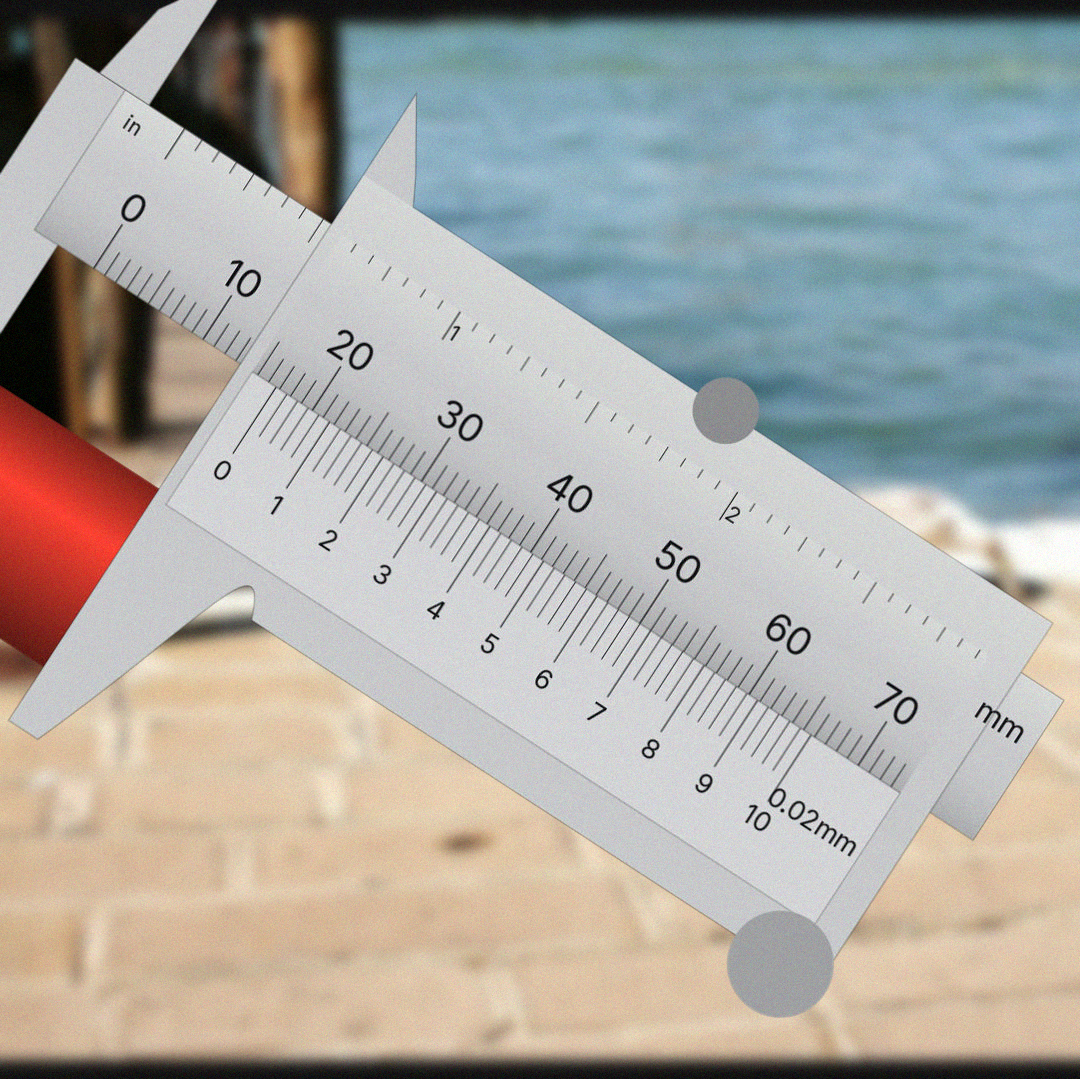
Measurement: 16.7 mm
